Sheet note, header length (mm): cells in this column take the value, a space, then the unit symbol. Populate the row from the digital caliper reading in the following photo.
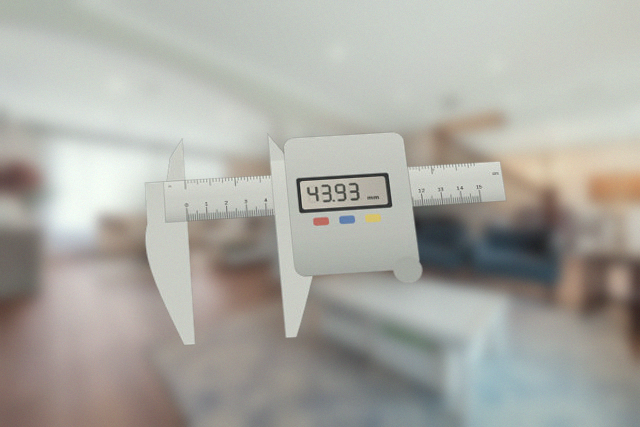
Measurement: 43.93 mm
